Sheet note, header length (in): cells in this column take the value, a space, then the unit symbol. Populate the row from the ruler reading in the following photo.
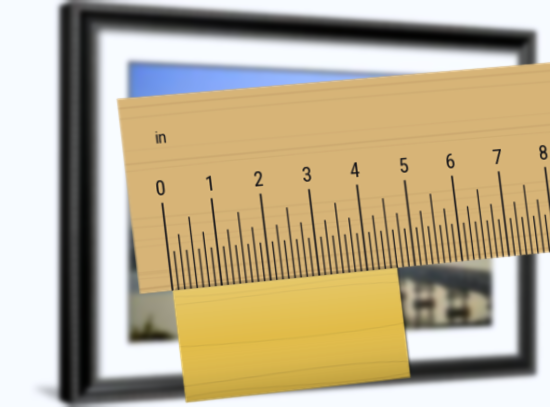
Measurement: 4.625 in
